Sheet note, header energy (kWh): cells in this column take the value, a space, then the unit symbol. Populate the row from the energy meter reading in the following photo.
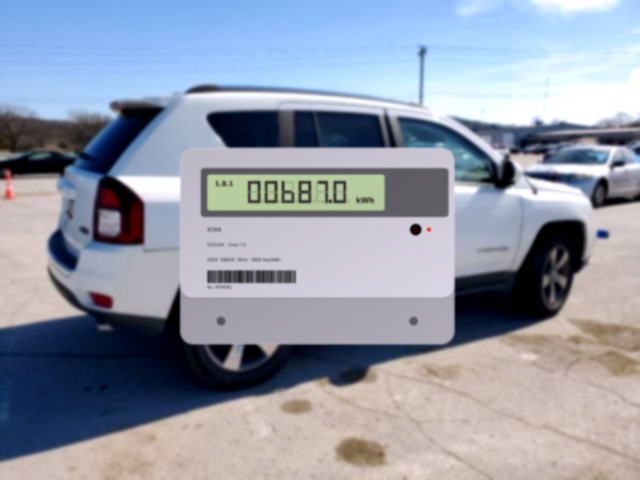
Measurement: 687.0 kWh
